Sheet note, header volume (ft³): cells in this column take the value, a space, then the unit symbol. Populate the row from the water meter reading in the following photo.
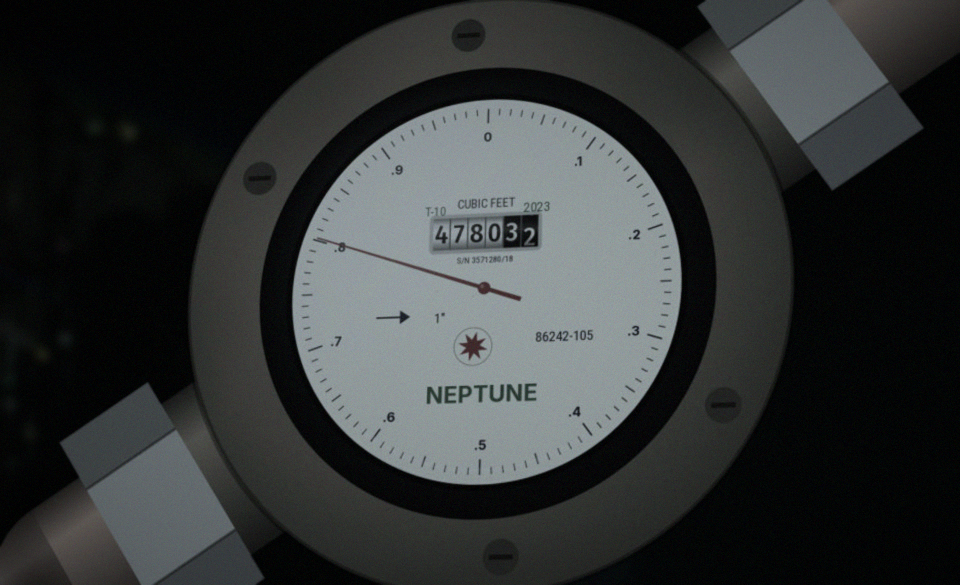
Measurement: 478031.80 ft³
